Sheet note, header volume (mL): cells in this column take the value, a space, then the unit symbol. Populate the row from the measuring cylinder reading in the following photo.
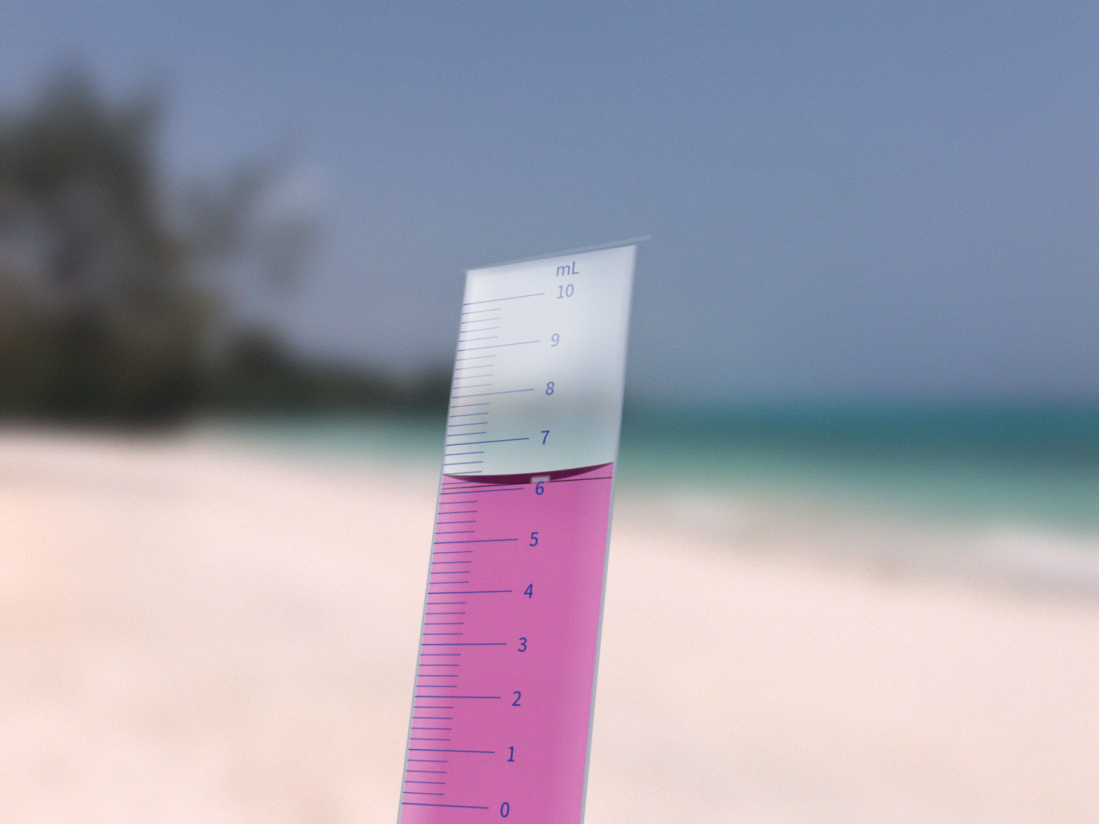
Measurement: 6.1 mL
